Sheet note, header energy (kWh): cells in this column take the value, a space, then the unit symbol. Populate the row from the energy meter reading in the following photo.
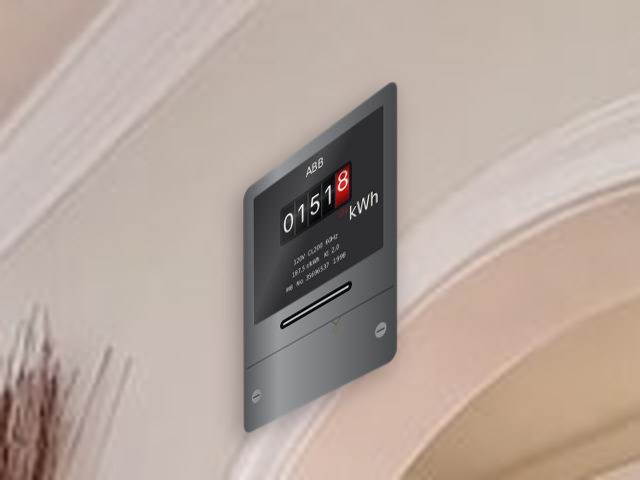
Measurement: 151.8 kWh
